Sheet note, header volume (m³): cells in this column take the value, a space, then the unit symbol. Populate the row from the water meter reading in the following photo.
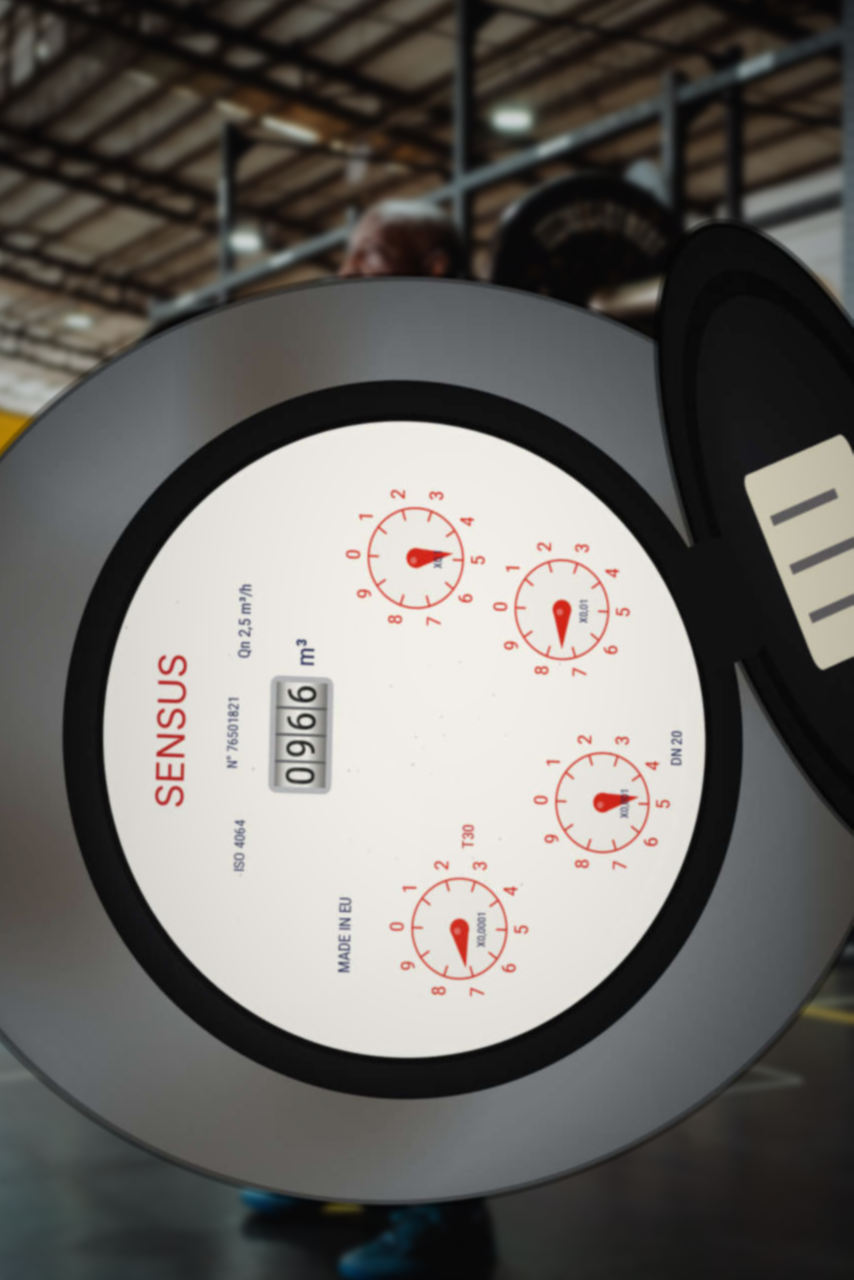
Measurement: 966.4747 m³
